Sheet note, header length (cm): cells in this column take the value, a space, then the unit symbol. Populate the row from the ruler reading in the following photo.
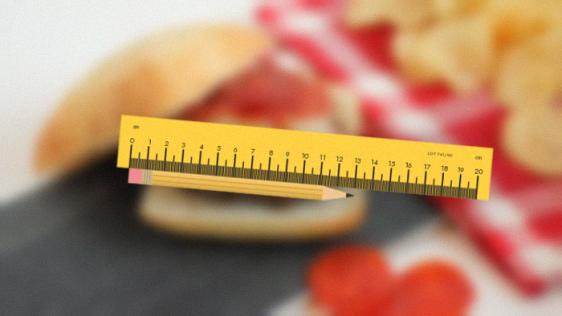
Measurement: 13 cm
